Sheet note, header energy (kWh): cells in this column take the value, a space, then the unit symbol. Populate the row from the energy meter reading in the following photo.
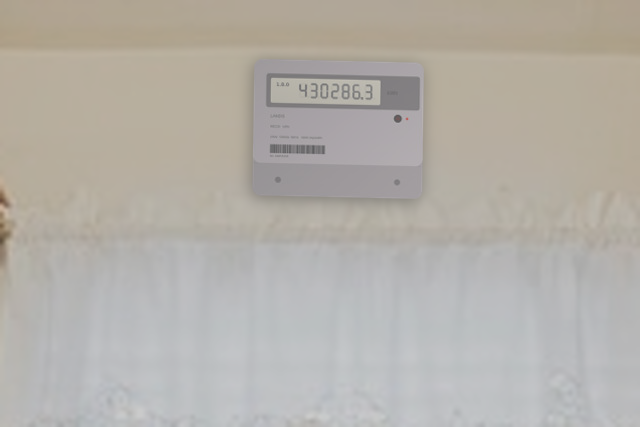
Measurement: 430286.3 kWh
